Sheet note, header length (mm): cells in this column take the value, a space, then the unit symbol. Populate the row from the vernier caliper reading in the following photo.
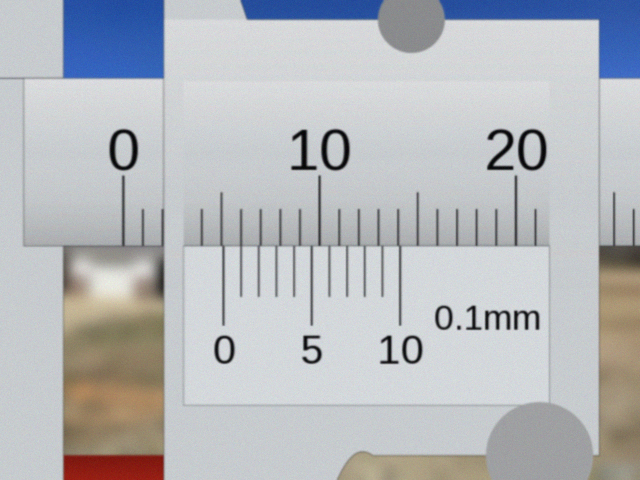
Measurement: 5.1 mm
